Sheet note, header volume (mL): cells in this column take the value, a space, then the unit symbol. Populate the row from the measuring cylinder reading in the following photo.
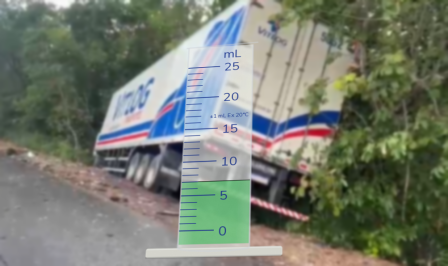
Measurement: 7 mL
